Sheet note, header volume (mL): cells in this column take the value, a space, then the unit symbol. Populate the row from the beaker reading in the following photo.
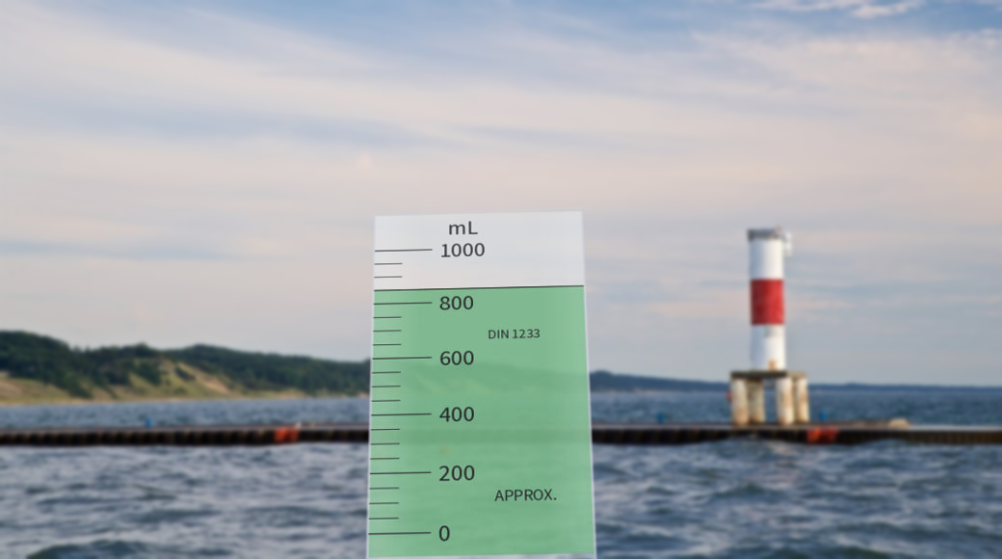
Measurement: 850 mL
